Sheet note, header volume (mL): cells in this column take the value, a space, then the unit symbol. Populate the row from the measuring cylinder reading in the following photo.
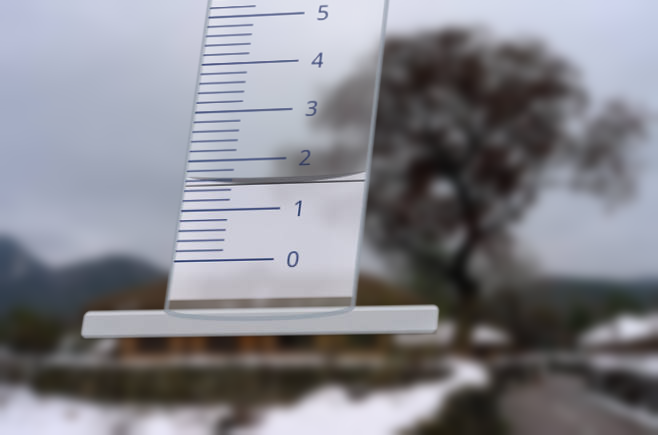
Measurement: 1.5 mL
